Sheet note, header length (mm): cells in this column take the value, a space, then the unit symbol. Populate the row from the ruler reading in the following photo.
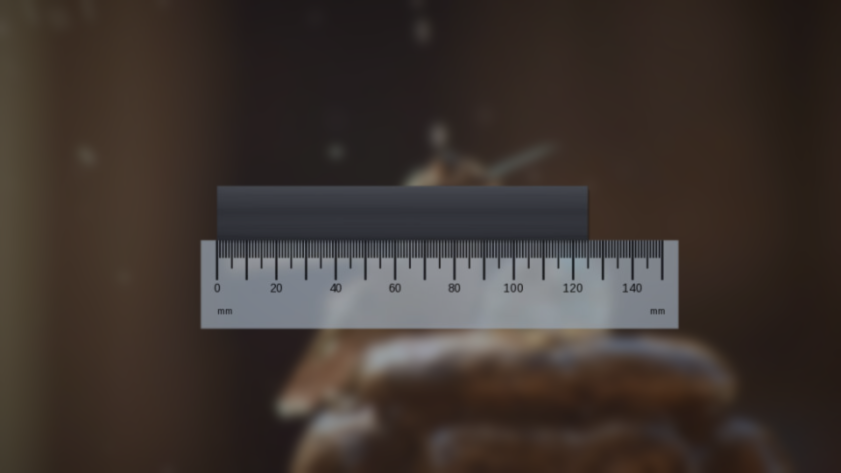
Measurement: 125 mm
